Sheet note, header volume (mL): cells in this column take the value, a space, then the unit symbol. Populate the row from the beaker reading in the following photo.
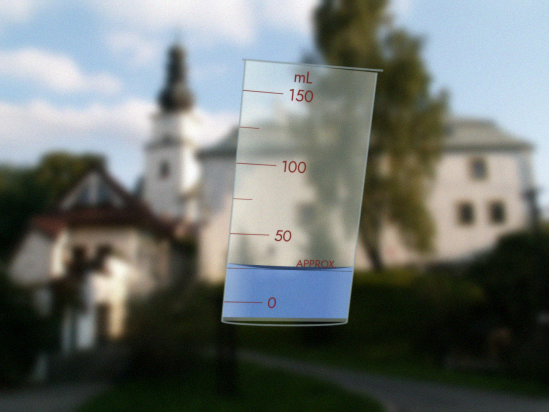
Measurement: 25 mL
